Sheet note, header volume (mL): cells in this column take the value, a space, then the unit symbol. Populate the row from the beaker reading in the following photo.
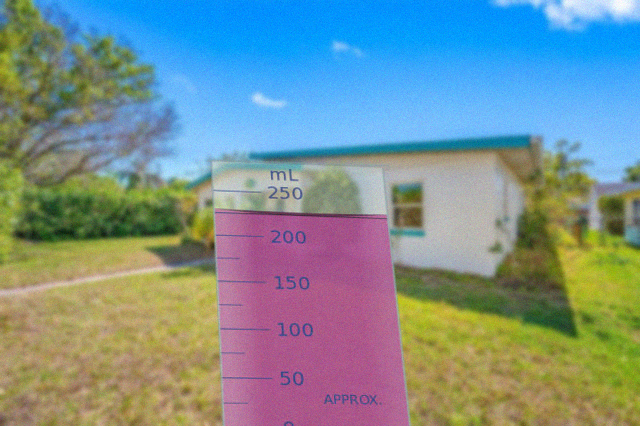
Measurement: 225 mL
